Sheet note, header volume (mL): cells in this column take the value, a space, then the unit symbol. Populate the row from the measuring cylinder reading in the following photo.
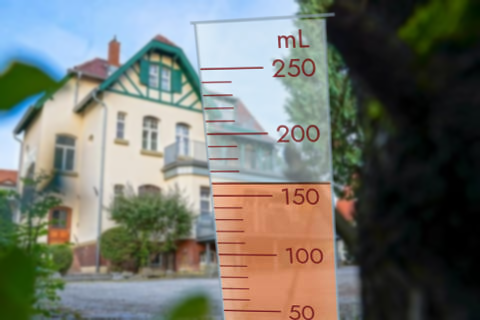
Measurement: 160 mL
